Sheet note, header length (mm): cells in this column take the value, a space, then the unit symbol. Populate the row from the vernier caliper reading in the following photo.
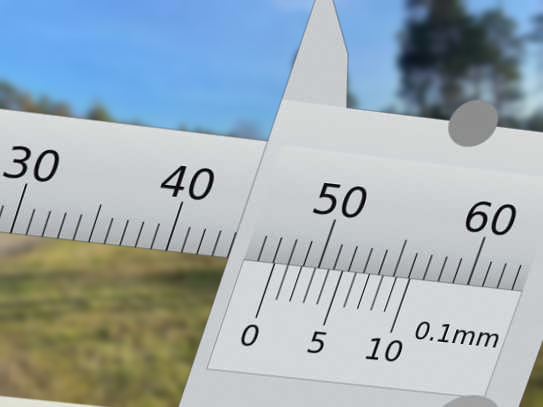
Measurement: 47.1 mm
